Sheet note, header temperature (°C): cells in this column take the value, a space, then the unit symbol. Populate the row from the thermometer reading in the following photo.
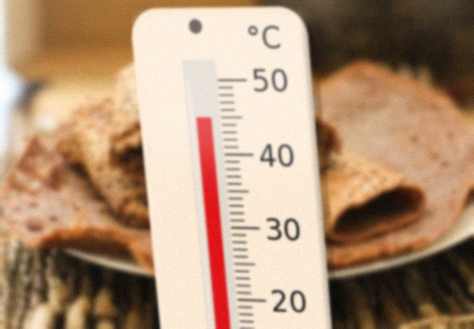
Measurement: 45 °C
